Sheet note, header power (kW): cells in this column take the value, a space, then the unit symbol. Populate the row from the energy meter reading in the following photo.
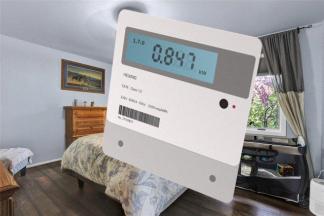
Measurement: 0.847 kW
